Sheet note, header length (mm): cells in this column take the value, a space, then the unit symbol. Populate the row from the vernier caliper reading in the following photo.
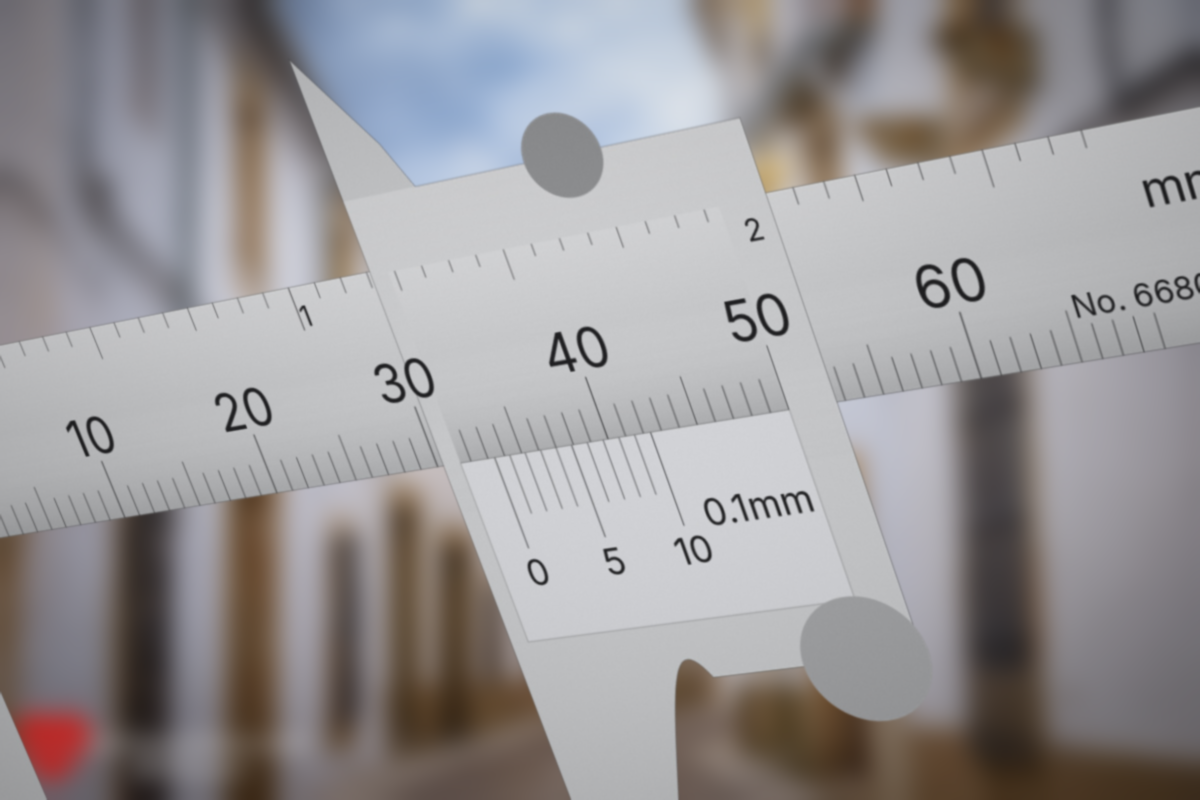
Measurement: 33.4 mm
